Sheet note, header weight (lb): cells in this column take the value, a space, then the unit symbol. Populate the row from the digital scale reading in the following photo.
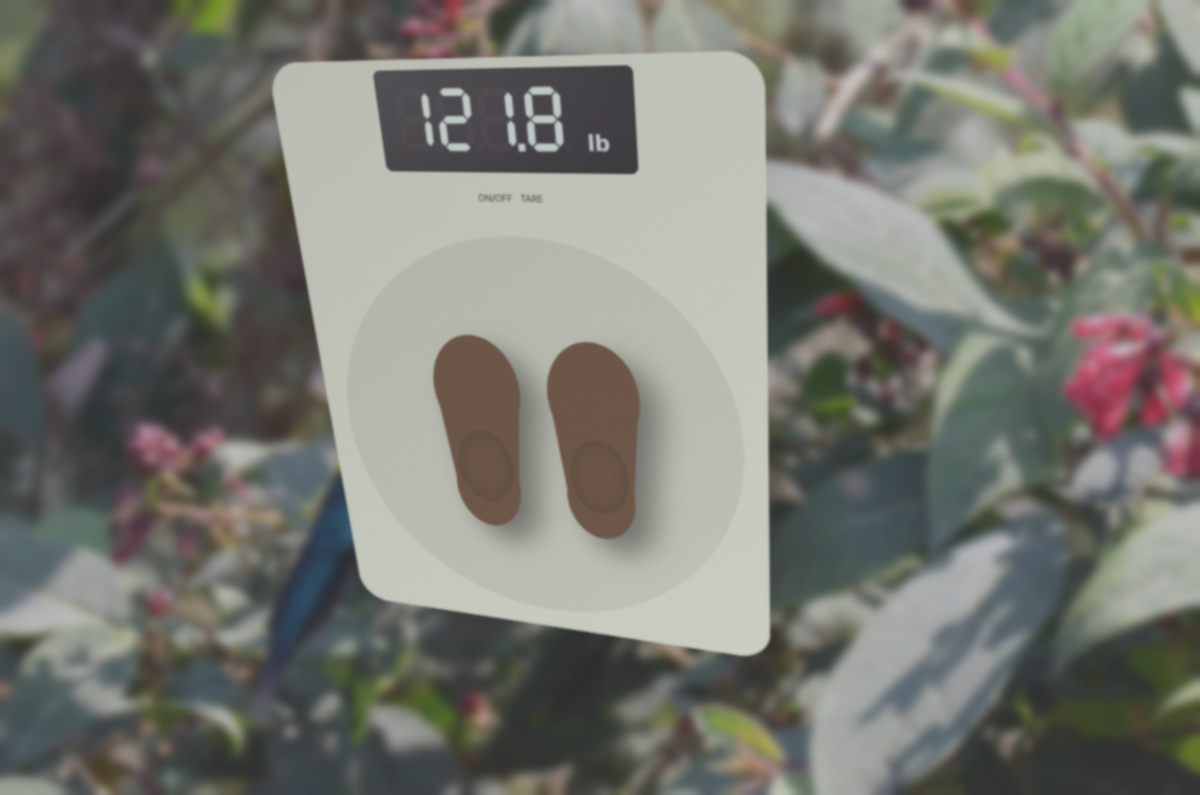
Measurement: 121.8 lb
